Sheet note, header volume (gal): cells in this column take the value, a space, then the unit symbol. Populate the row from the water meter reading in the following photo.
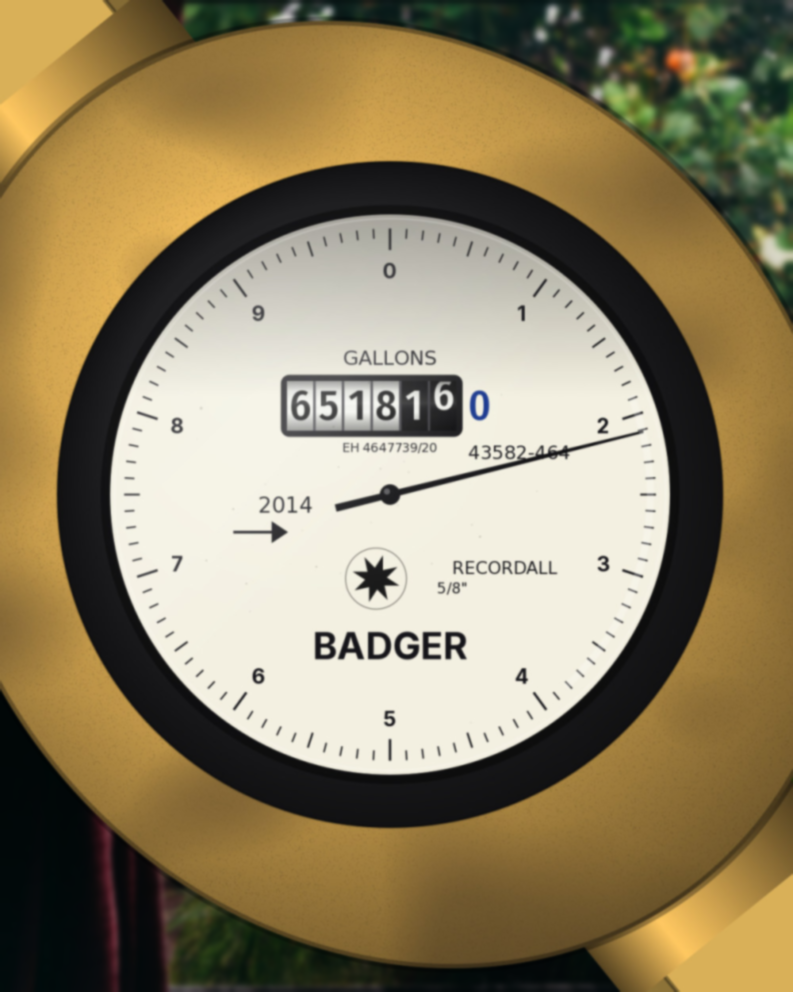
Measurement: 6518162.1 gal
